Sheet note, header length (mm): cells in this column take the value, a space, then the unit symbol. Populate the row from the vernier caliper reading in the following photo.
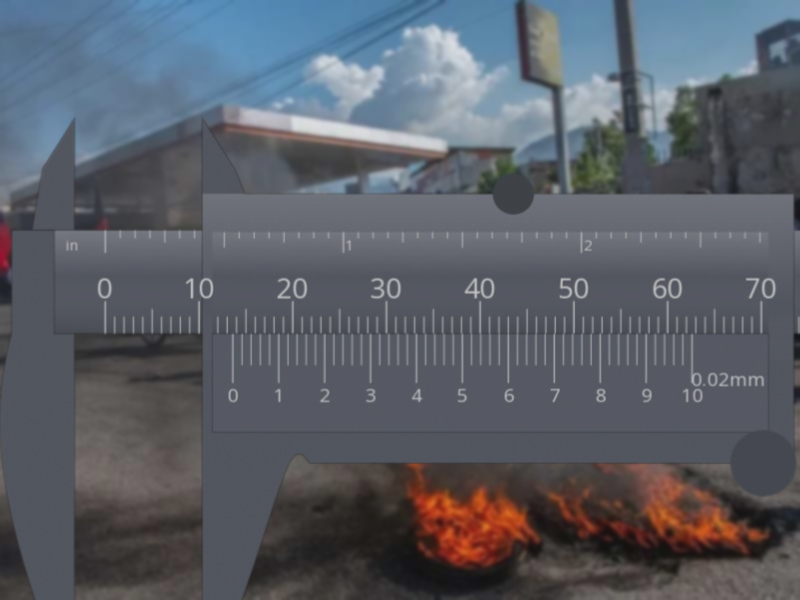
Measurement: 13.6 mm
